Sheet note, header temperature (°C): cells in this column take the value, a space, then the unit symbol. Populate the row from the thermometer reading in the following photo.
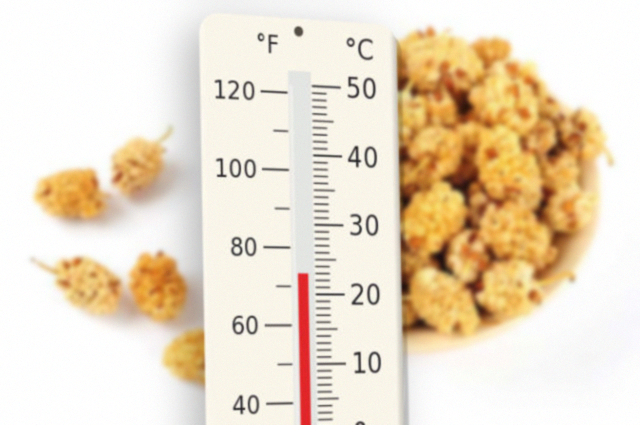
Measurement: 23 °C
